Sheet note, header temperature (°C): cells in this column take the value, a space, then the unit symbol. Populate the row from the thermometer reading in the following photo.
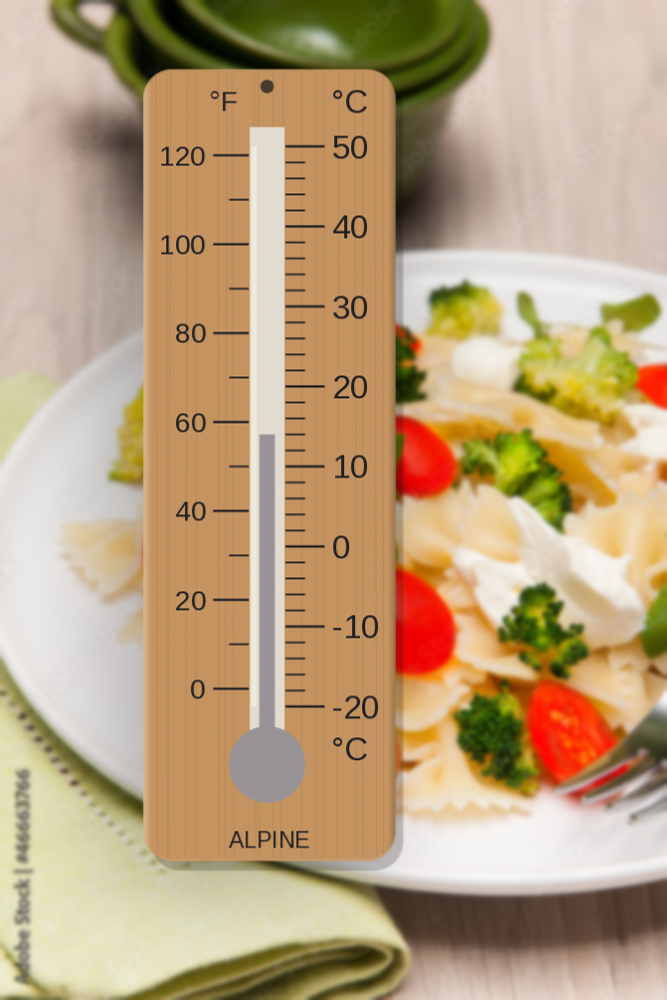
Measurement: 14 °C
